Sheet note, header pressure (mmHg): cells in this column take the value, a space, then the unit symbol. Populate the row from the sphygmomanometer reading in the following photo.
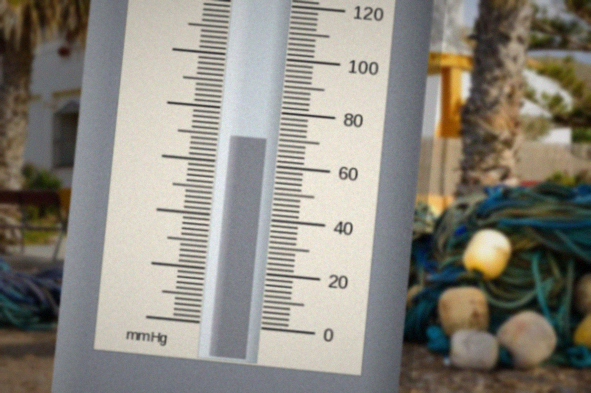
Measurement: 70 mmHg
